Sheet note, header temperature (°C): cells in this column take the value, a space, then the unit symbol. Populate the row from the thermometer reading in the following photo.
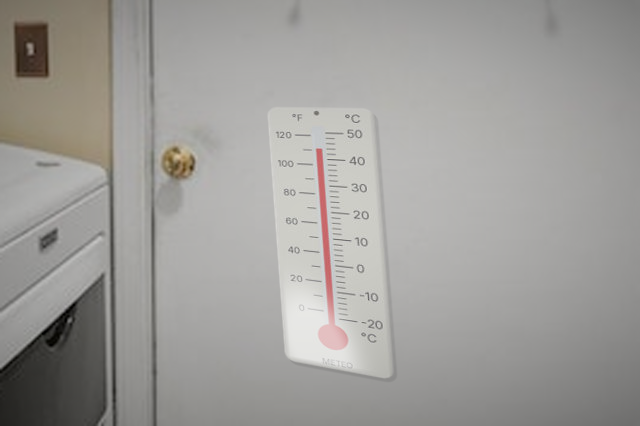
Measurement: 44 °C
